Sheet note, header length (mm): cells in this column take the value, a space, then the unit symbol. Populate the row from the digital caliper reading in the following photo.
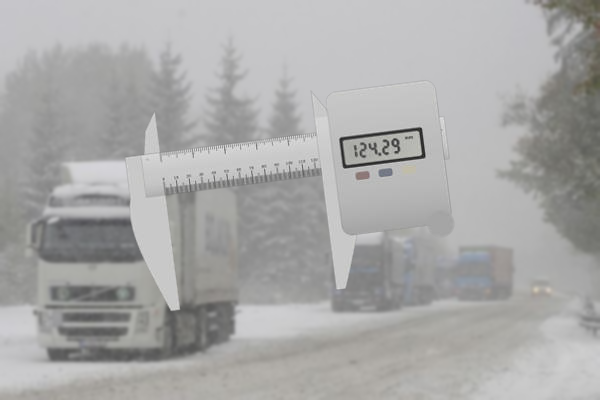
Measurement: 124.29 mm
